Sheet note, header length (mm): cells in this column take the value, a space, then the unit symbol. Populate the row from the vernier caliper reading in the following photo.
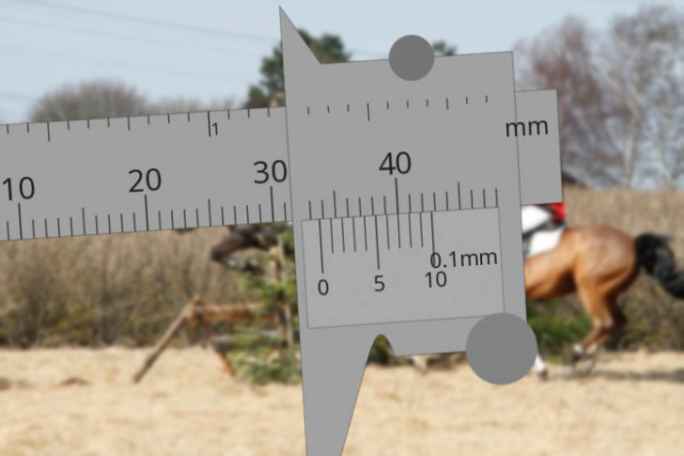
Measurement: 33.7 mm
